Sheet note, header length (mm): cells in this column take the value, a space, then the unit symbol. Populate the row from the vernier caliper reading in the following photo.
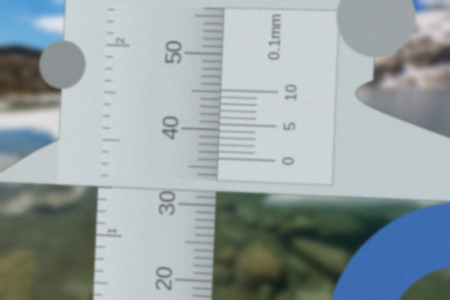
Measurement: 36.2 mm
